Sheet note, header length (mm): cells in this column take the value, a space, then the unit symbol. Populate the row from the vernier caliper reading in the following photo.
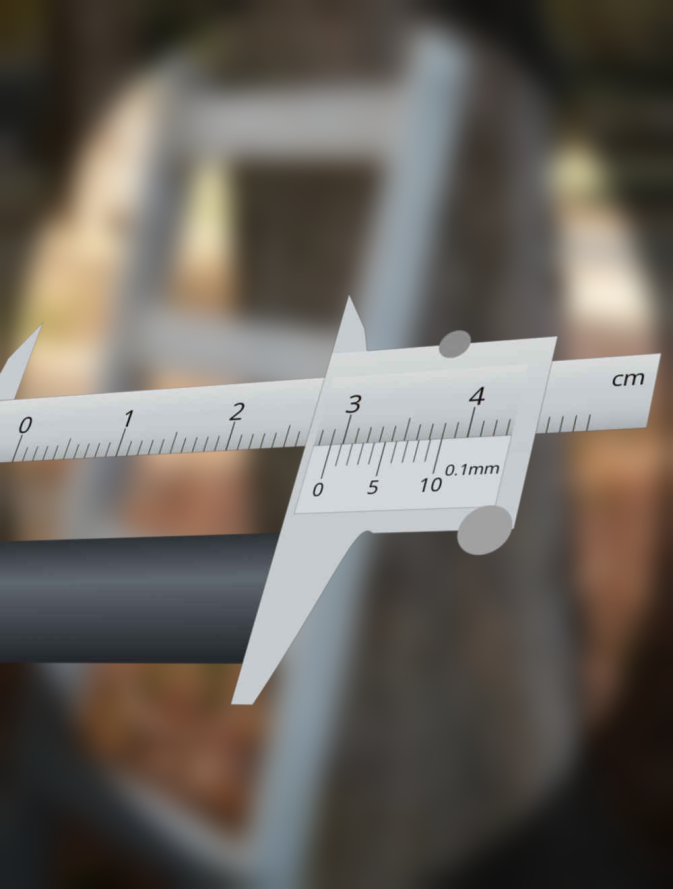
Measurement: 29.0 mm
